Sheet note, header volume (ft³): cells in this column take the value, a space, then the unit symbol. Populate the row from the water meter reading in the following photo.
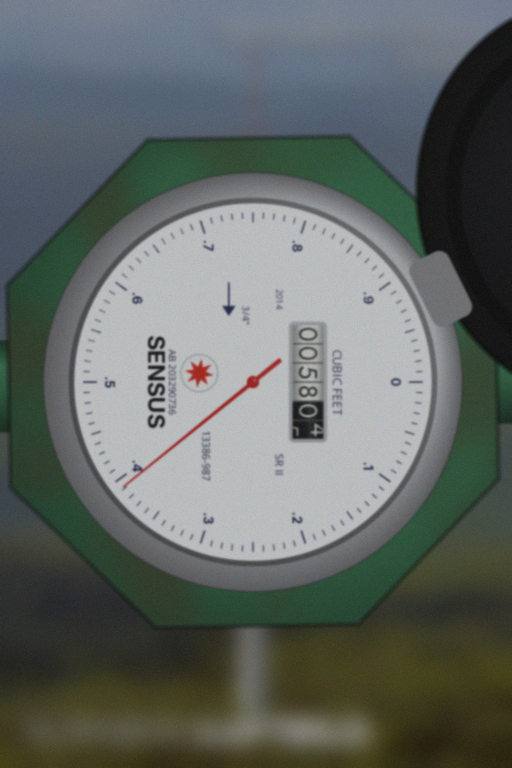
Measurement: 5804.39 ft³
